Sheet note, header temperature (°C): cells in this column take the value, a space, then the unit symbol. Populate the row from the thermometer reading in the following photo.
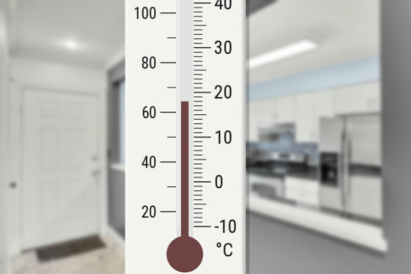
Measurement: 18 °C
